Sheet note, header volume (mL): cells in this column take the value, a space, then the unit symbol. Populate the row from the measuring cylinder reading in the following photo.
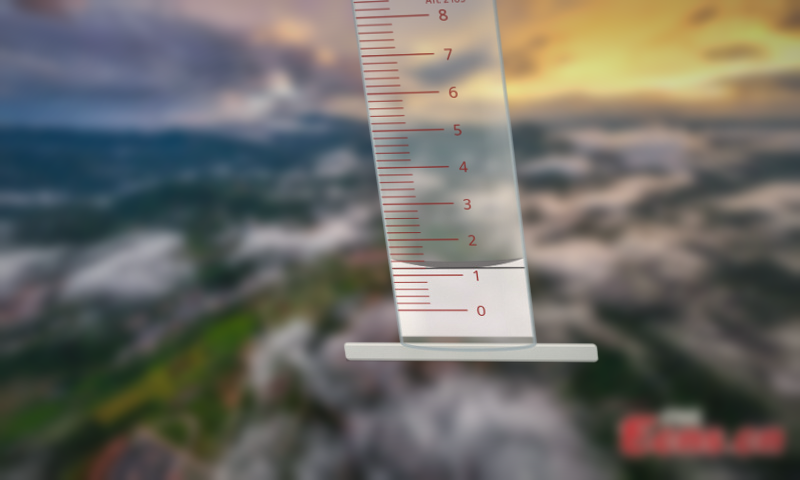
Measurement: 1.2 mL
